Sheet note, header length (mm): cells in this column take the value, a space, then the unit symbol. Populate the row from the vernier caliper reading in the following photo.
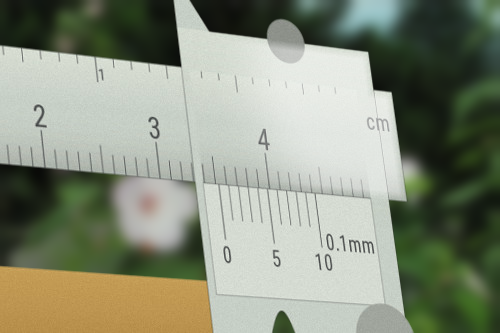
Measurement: 35.3 mm
